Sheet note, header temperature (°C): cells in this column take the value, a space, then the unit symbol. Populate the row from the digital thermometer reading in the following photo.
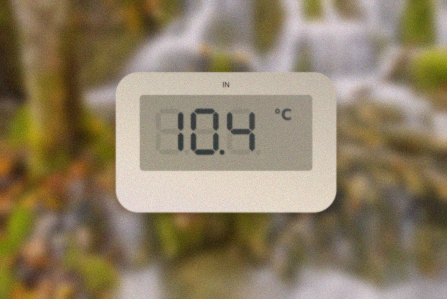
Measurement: 10.4 °C
